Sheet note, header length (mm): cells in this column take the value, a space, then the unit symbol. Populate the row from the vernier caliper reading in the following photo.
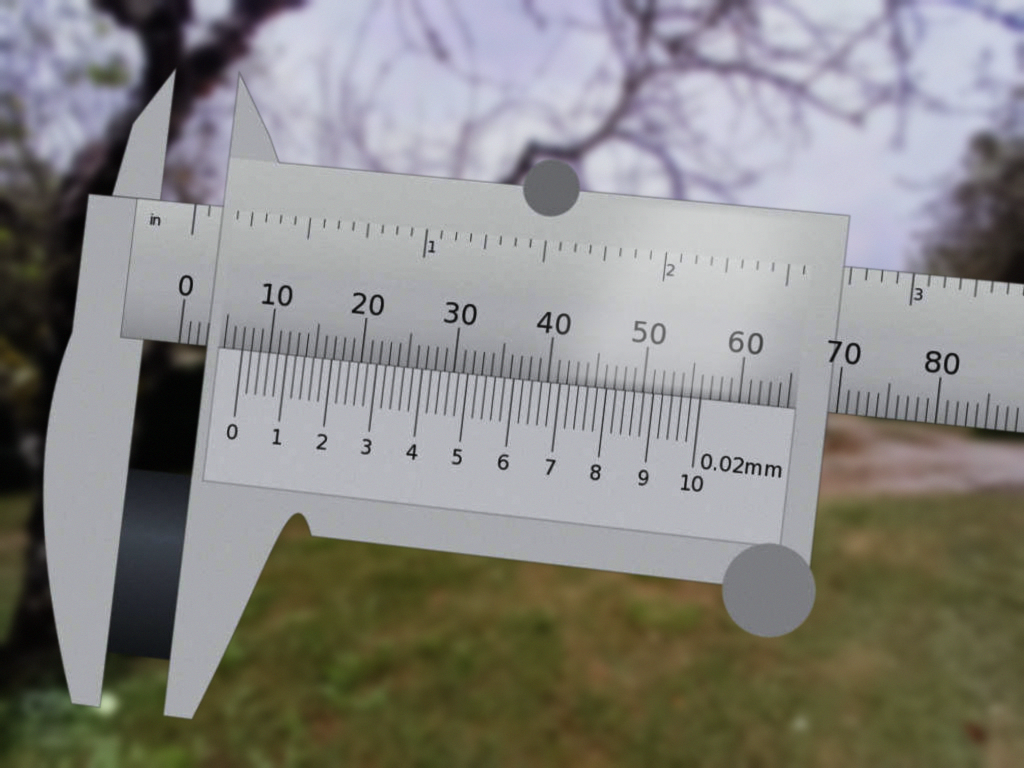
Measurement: 7.0 mm
